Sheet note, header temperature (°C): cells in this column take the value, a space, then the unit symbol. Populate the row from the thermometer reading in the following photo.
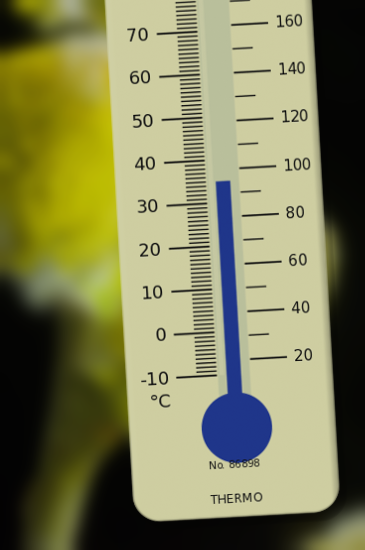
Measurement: 35 °C
